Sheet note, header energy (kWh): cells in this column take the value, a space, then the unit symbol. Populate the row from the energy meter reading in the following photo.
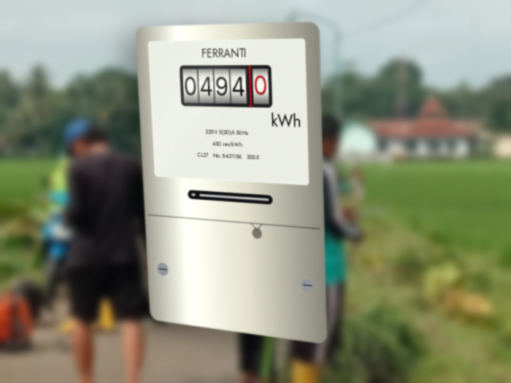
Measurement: 494.0 kWh
